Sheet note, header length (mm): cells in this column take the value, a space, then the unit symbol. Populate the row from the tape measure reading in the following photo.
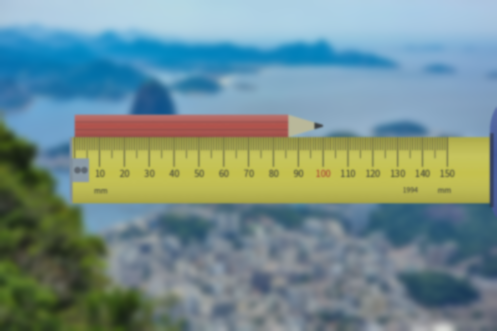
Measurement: 100 mm
